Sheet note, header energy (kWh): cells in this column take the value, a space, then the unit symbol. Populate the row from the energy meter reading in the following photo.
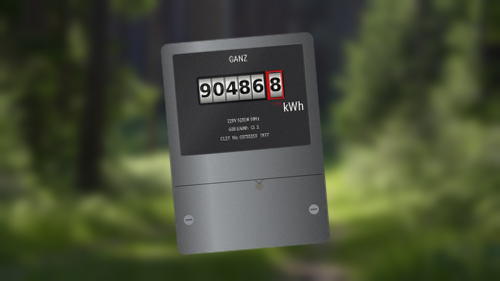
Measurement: 90486.8 kWh
